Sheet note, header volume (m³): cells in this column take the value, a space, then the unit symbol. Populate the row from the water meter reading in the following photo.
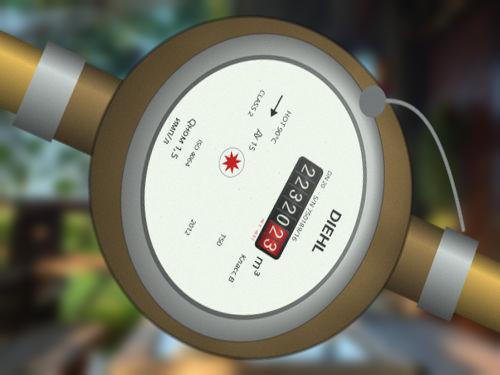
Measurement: 22320.23 m³
